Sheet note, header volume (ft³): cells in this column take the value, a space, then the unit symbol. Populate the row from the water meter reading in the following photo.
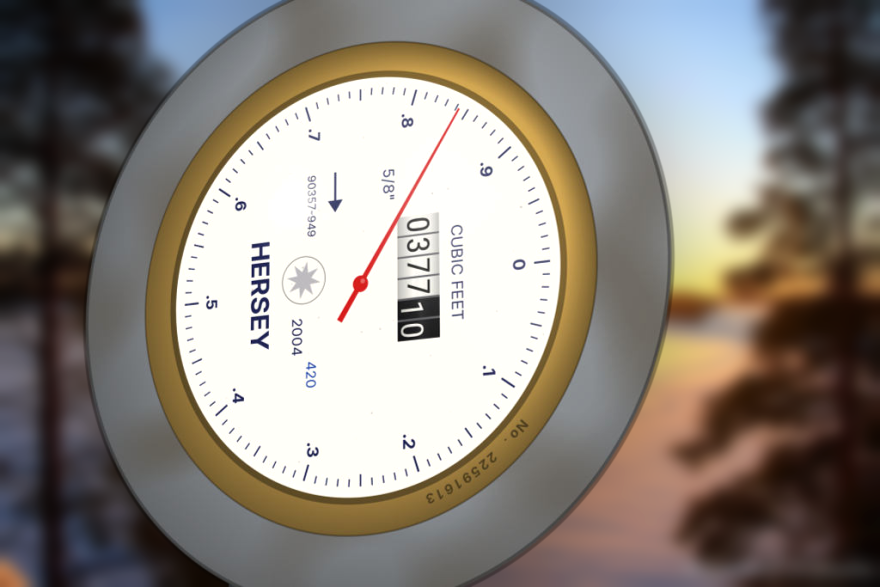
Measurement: 37709.84 ft³
